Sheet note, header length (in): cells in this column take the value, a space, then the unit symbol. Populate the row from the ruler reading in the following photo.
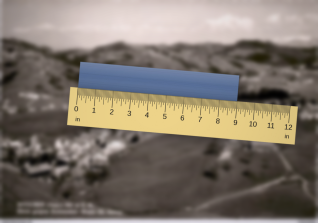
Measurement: 9 in
